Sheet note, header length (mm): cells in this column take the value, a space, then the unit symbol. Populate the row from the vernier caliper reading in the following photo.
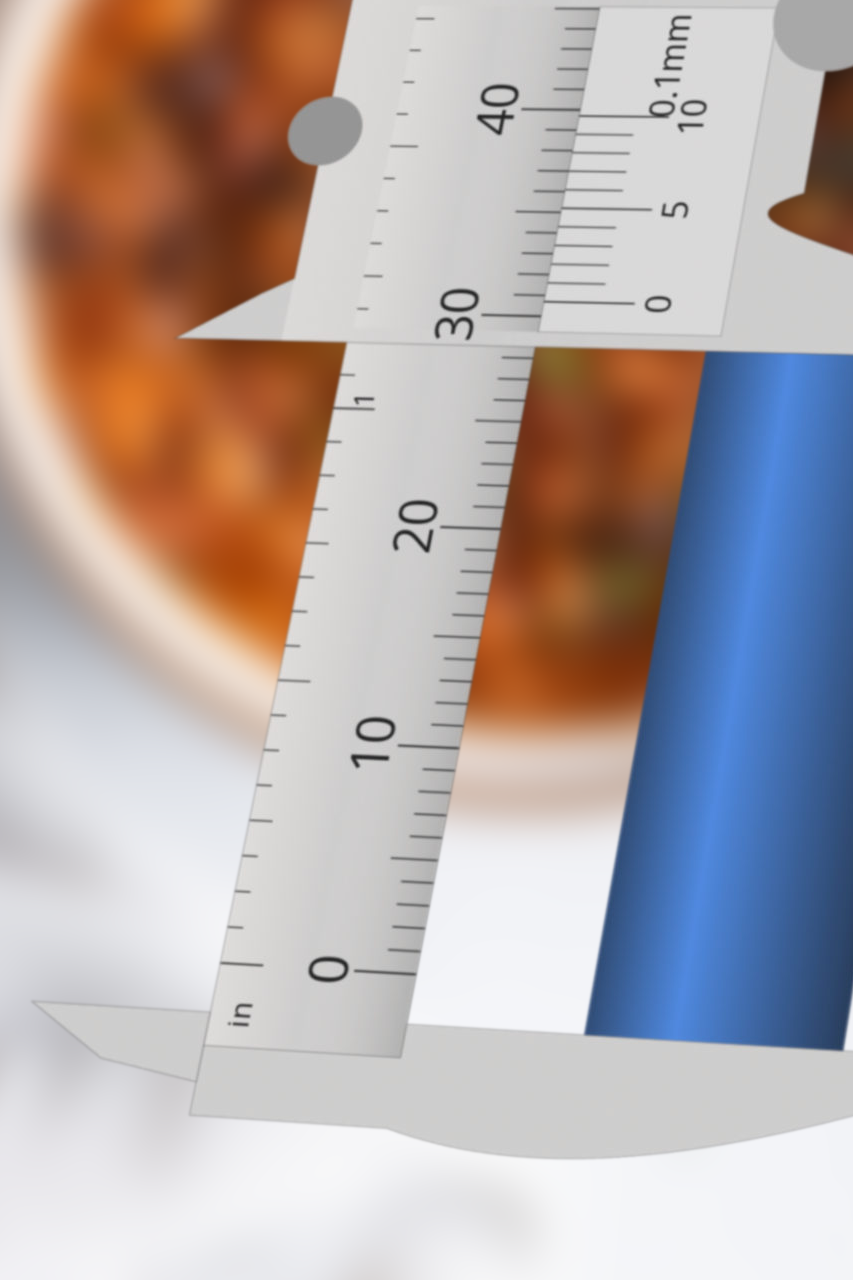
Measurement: 30.7 mm
